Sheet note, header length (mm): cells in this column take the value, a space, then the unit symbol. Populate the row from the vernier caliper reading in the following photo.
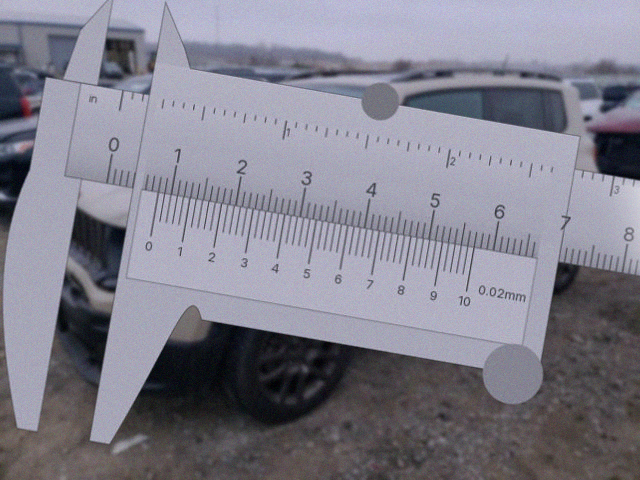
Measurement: 8.0 mm
